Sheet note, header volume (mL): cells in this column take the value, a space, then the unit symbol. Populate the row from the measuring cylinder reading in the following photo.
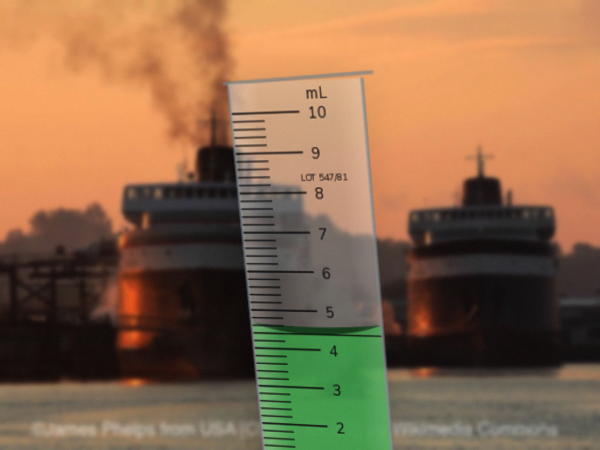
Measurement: 4.4 mL
